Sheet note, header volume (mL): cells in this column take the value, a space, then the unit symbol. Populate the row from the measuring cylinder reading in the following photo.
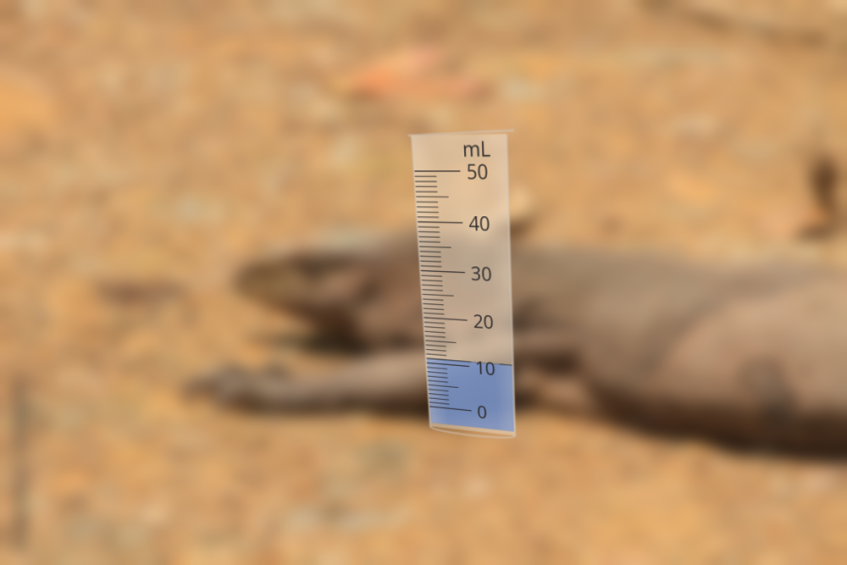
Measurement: 11 mL
